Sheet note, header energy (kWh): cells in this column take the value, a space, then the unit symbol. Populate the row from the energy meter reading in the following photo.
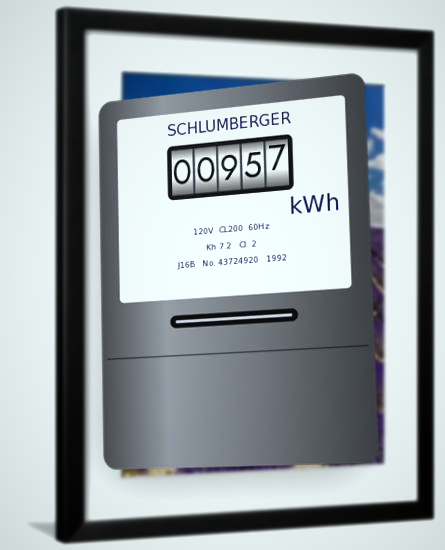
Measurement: 957 kWh
